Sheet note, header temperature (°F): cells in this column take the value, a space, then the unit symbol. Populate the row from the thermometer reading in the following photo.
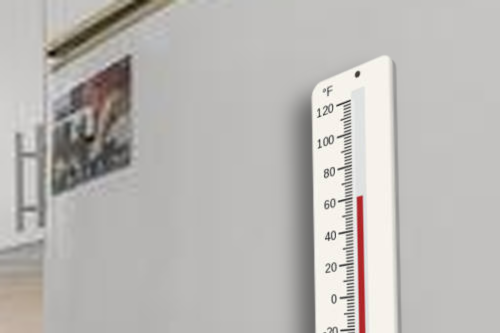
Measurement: 60 °F
